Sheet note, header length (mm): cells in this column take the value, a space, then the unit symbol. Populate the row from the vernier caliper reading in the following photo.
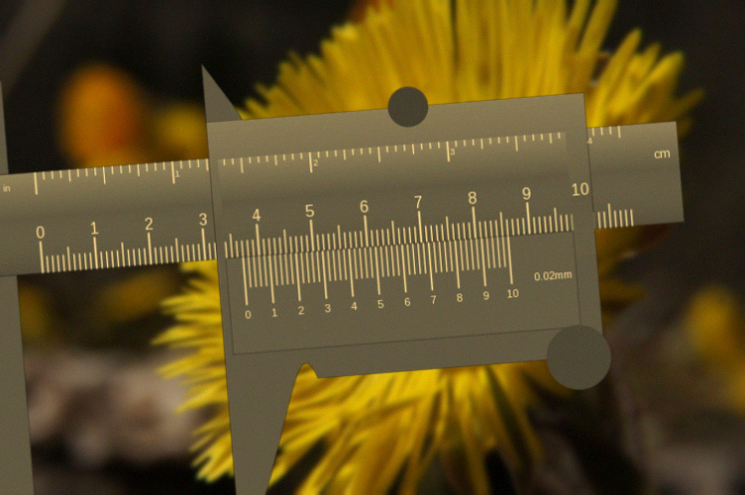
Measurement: 37.0 mm
